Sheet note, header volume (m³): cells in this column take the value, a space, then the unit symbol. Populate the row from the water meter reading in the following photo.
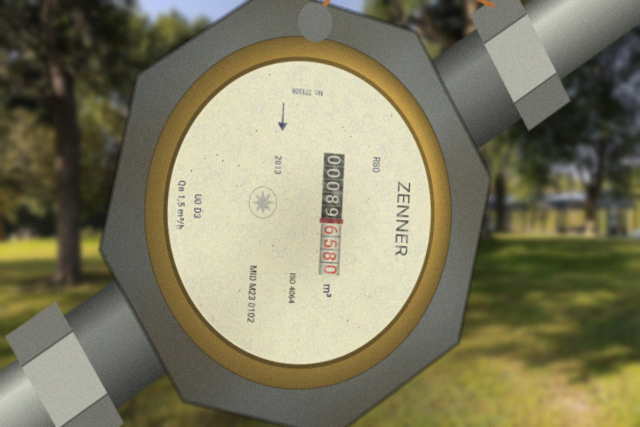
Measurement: 89.6580 m³
